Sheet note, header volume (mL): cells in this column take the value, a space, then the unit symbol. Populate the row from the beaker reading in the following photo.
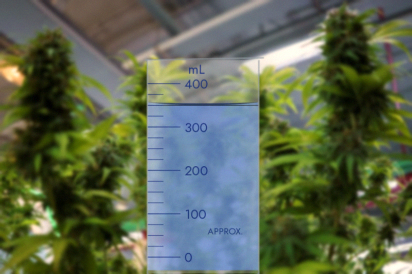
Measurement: 350 mL
